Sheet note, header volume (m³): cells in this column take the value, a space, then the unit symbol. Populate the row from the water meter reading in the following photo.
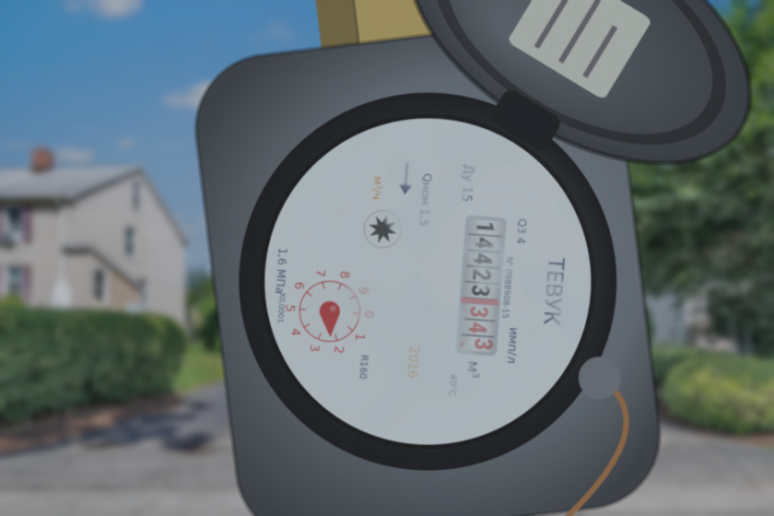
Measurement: 14423.3432 m³
